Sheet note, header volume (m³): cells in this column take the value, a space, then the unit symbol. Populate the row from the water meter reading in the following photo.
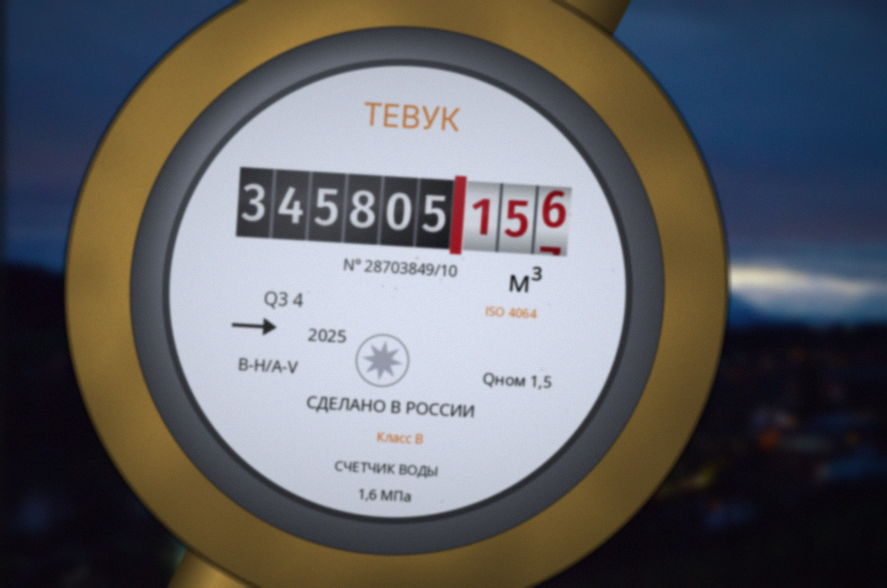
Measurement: 345805.156 m³
